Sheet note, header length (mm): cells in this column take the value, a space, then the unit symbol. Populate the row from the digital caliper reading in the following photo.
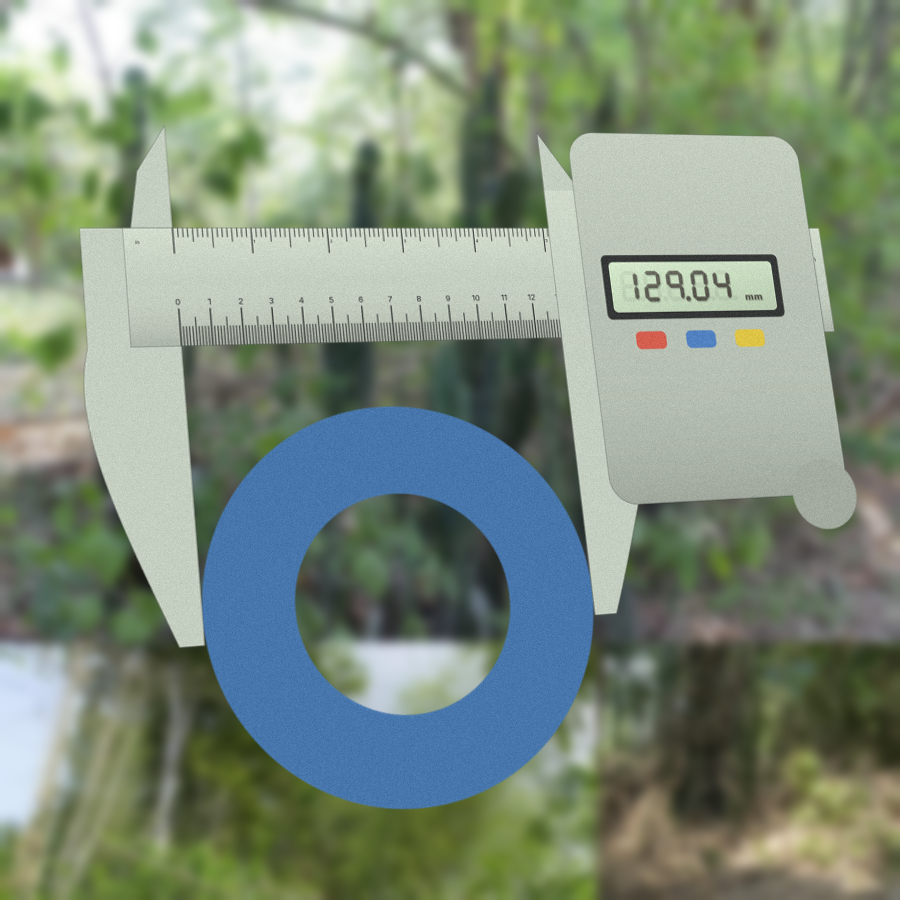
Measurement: 129.04 mm
